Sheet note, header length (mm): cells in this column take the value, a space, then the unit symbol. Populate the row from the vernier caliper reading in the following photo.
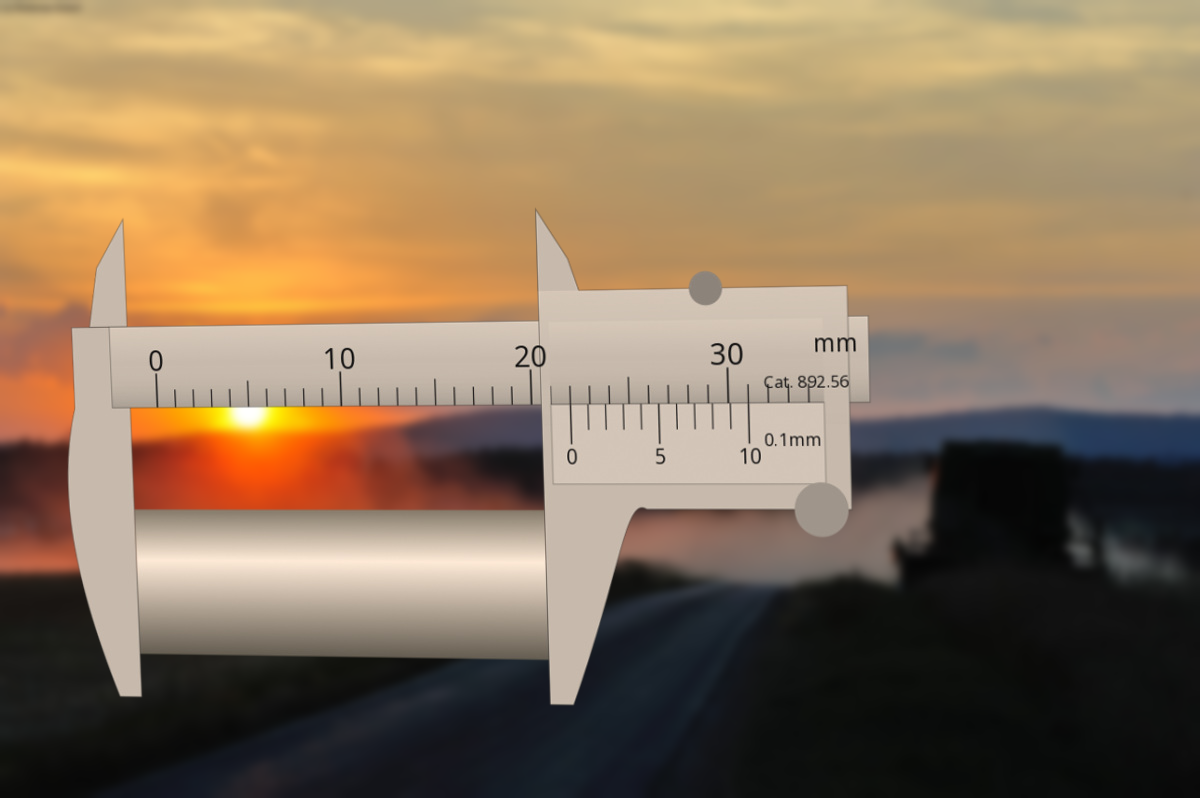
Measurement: 22.0 mm
